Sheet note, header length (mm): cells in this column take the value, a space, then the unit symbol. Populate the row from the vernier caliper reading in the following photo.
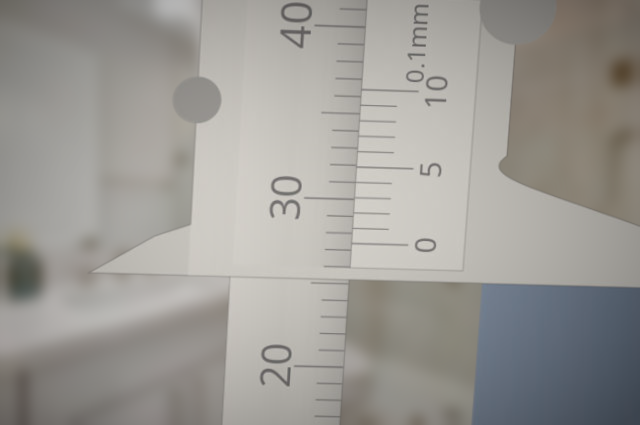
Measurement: 27.4 mm
